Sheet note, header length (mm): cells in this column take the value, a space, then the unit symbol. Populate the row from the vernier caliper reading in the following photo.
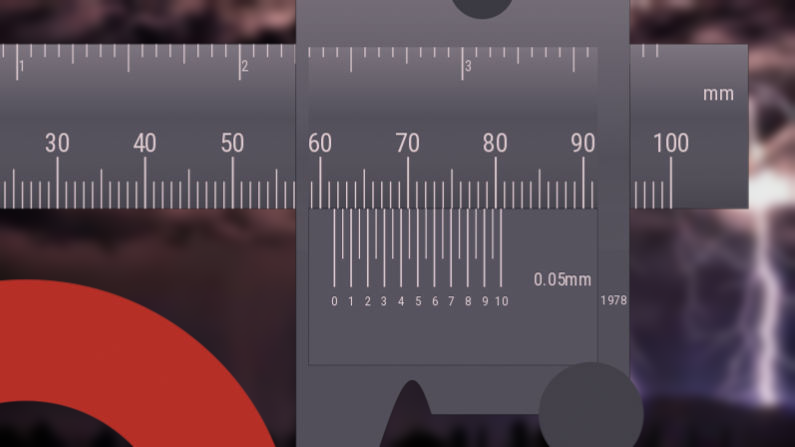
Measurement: 61.6 mm
